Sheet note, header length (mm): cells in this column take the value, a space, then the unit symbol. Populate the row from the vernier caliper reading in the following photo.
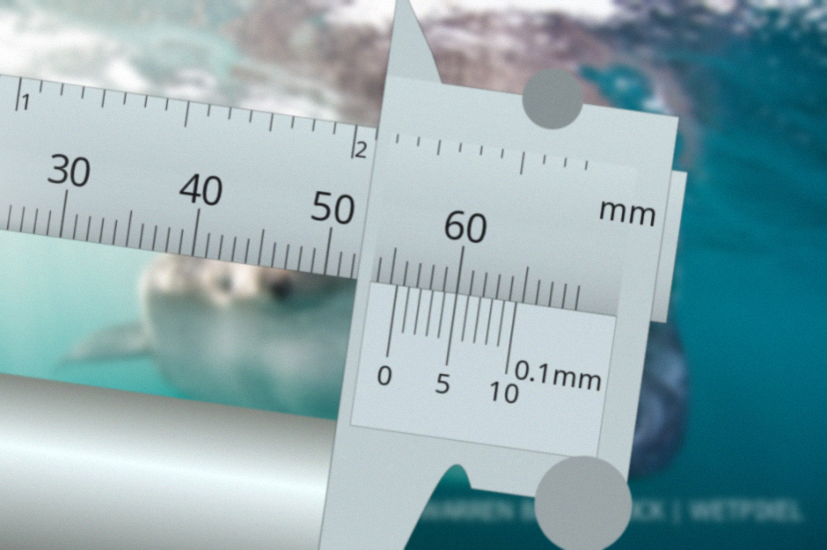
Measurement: 55.5 mm
